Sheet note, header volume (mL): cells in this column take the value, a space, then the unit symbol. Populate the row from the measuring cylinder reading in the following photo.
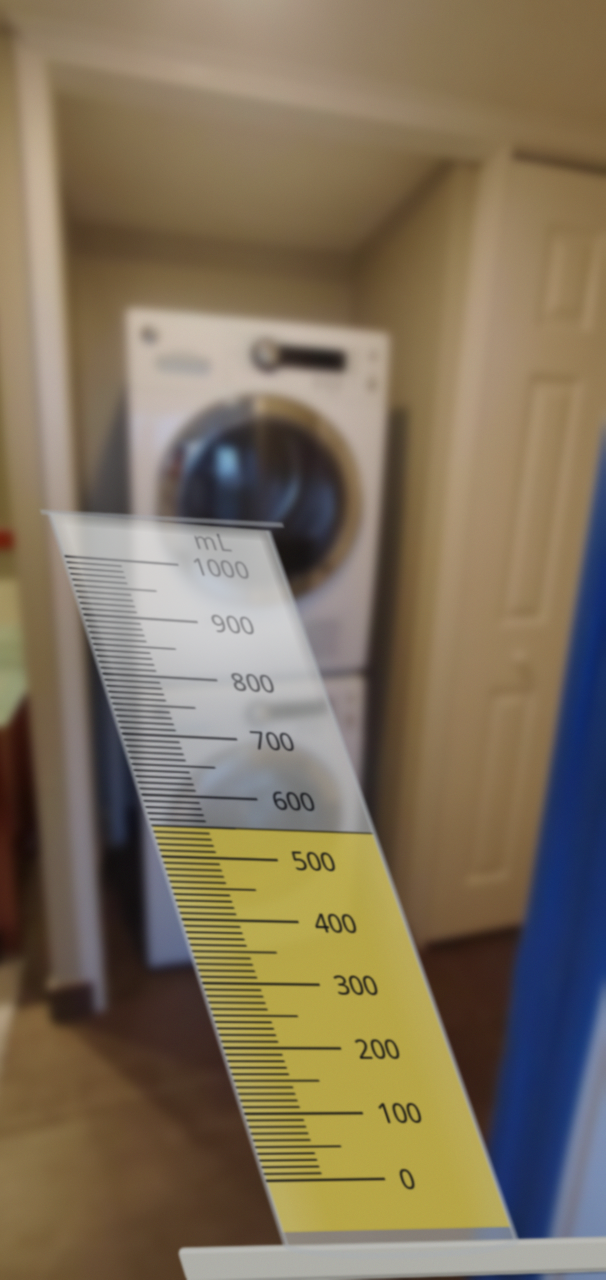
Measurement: 550 mL
